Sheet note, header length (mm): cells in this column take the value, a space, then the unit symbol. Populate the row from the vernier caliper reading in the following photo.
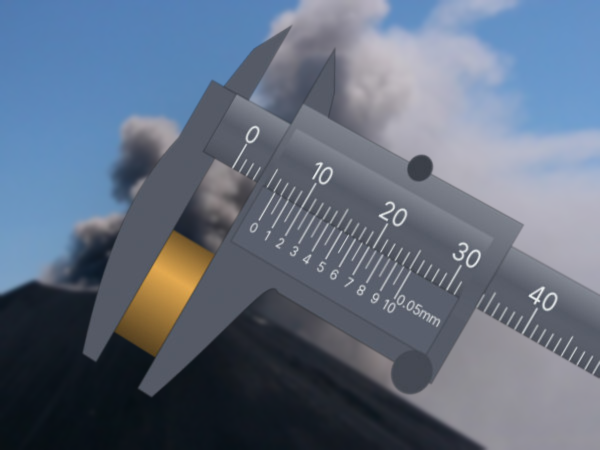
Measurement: 6.2 mm
